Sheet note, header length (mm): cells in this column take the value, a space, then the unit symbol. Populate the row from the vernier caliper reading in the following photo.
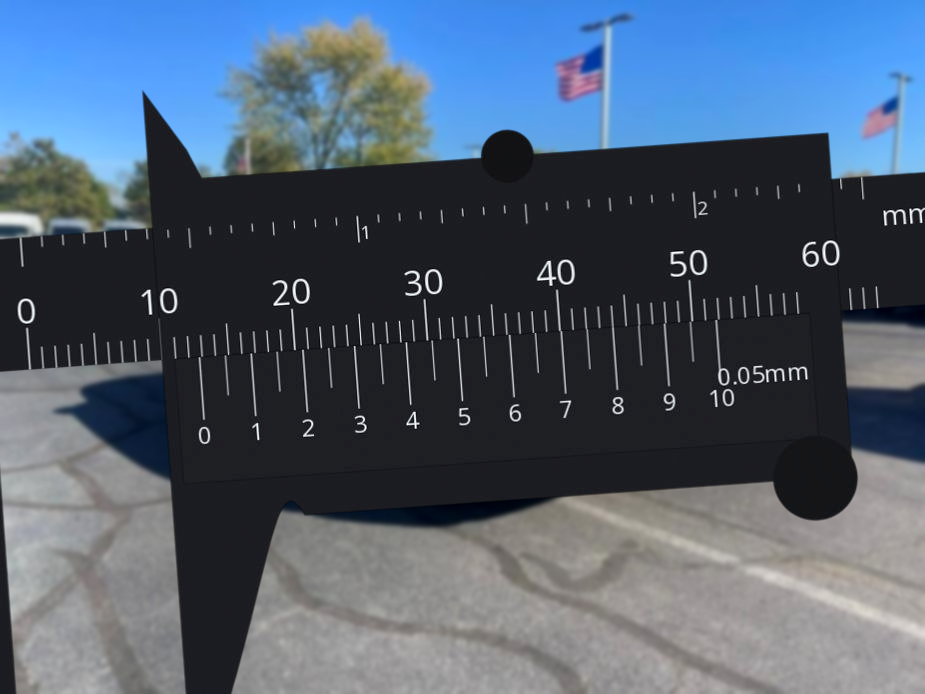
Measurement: 12.8 mm
